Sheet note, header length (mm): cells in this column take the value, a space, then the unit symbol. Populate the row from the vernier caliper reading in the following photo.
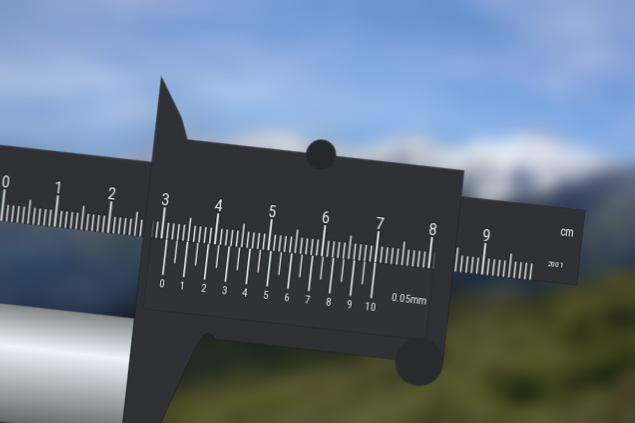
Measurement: 31.0 mm
